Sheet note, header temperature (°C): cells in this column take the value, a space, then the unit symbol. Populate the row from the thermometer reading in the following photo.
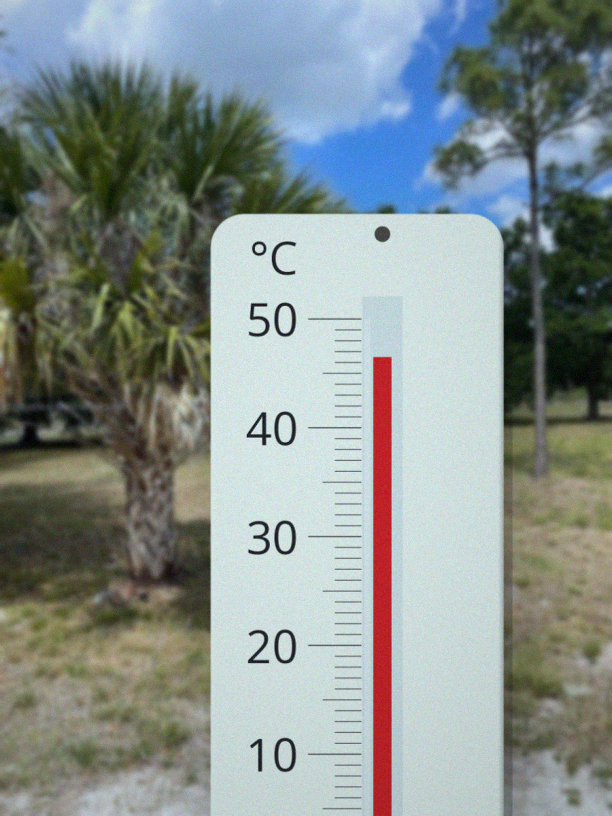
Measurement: 46.5 °C
